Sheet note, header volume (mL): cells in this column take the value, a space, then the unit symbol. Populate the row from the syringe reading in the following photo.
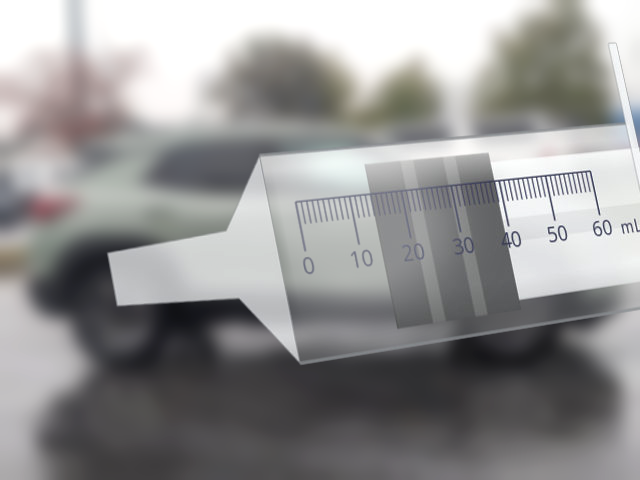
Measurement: 14 mL
